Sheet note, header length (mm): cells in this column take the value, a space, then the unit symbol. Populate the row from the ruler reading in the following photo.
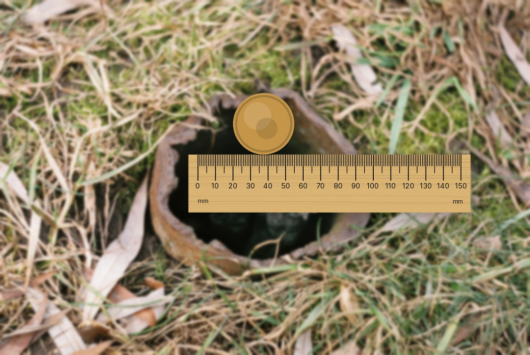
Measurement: 35 mm
